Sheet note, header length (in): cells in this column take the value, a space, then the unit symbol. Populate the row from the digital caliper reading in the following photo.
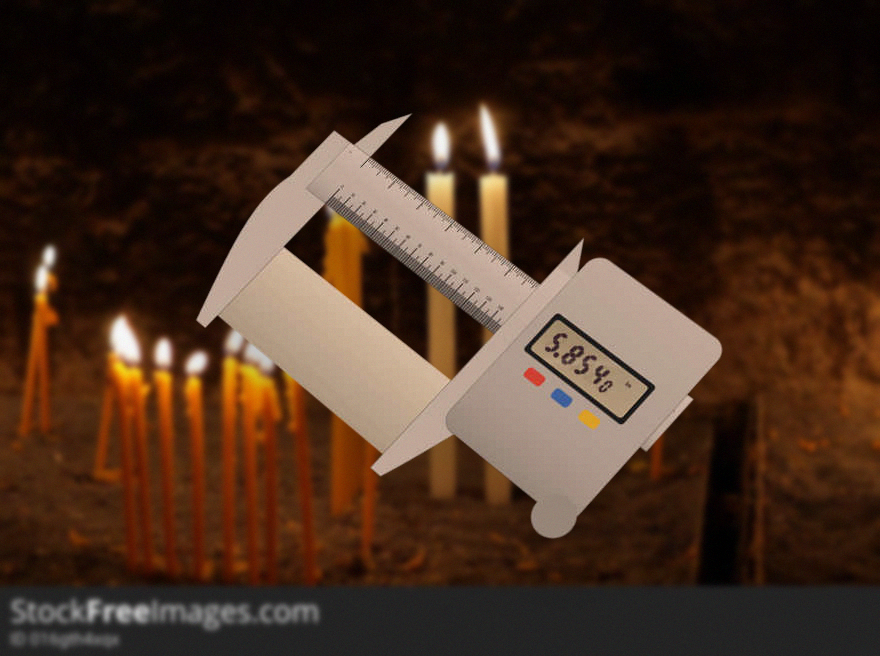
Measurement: 5.8540 in
